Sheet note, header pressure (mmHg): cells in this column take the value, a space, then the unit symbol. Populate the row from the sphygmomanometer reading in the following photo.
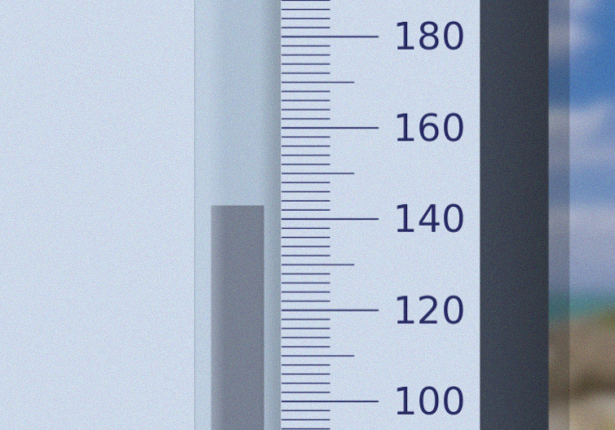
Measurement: 143 mmHg
